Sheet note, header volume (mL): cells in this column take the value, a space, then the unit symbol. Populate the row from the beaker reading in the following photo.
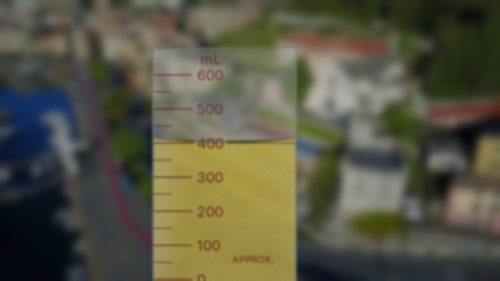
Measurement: 400 mL
